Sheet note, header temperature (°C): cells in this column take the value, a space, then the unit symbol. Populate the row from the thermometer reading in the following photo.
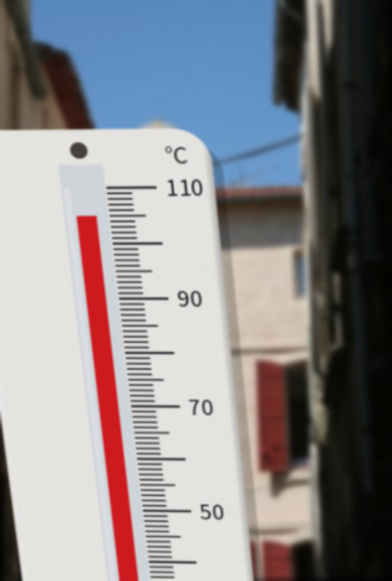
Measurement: 105 °C
